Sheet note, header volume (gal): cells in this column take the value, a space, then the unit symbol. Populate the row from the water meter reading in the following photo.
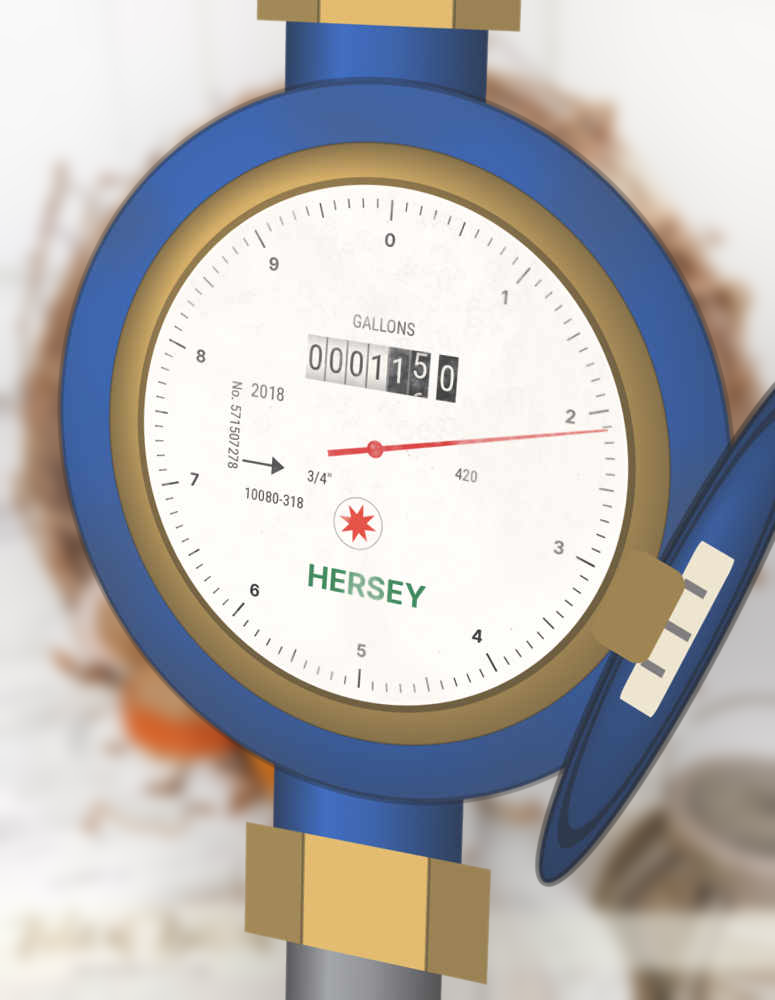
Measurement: 1152.1 gal
